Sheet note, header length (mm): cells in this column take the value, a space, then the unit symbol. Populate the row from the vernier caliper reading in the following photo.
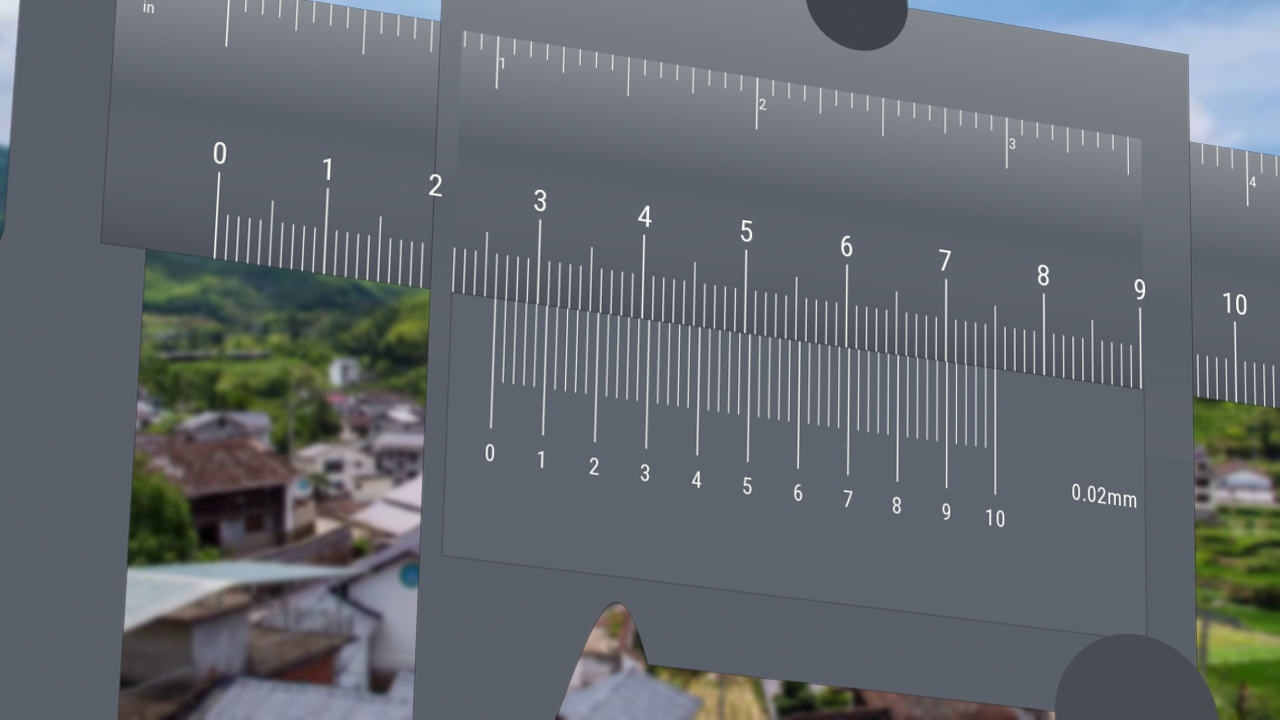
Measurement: 26.0 mm
